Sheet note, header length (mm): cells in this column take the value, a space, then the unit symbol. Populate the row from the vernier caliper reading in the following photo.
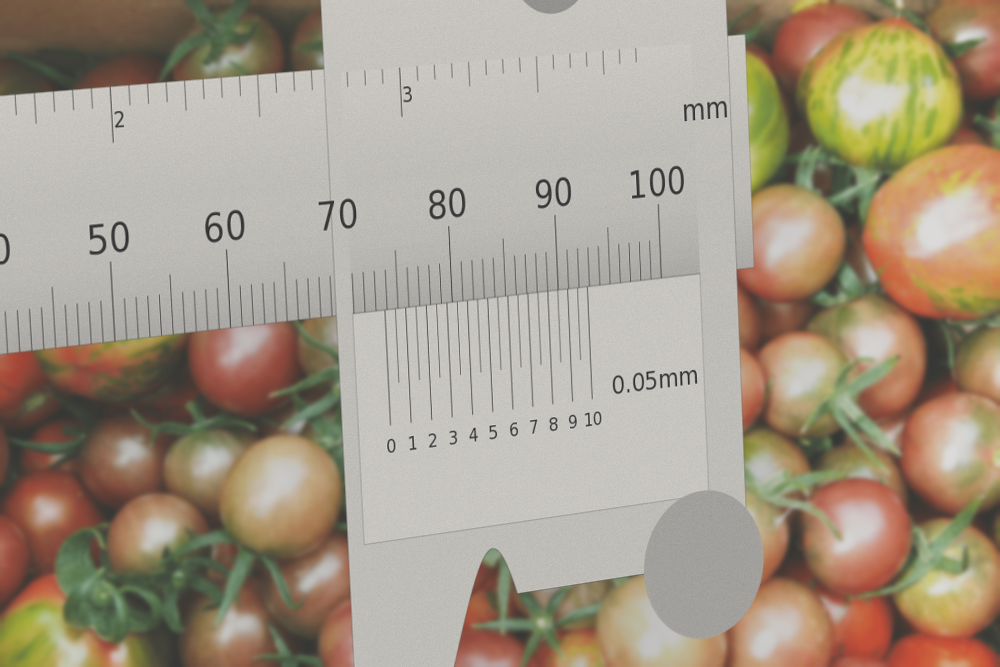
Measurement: 73.8 mm
